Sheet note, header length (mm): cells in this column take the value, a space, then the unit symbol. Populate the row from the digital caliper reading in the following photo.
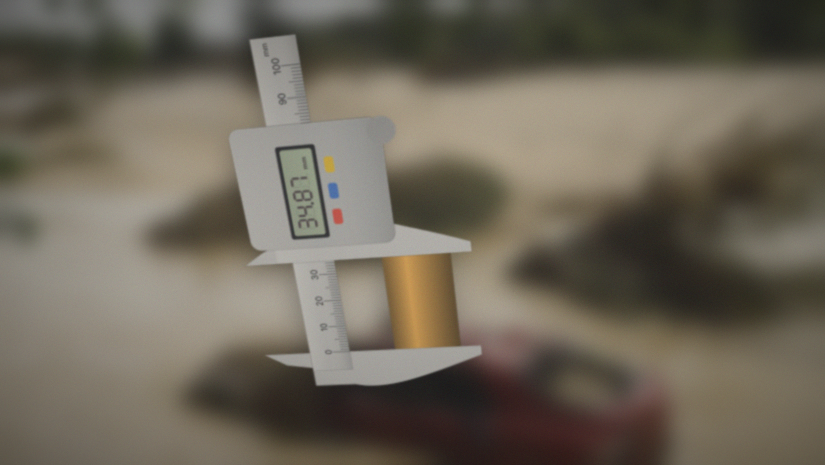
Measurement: 34.87 mm
